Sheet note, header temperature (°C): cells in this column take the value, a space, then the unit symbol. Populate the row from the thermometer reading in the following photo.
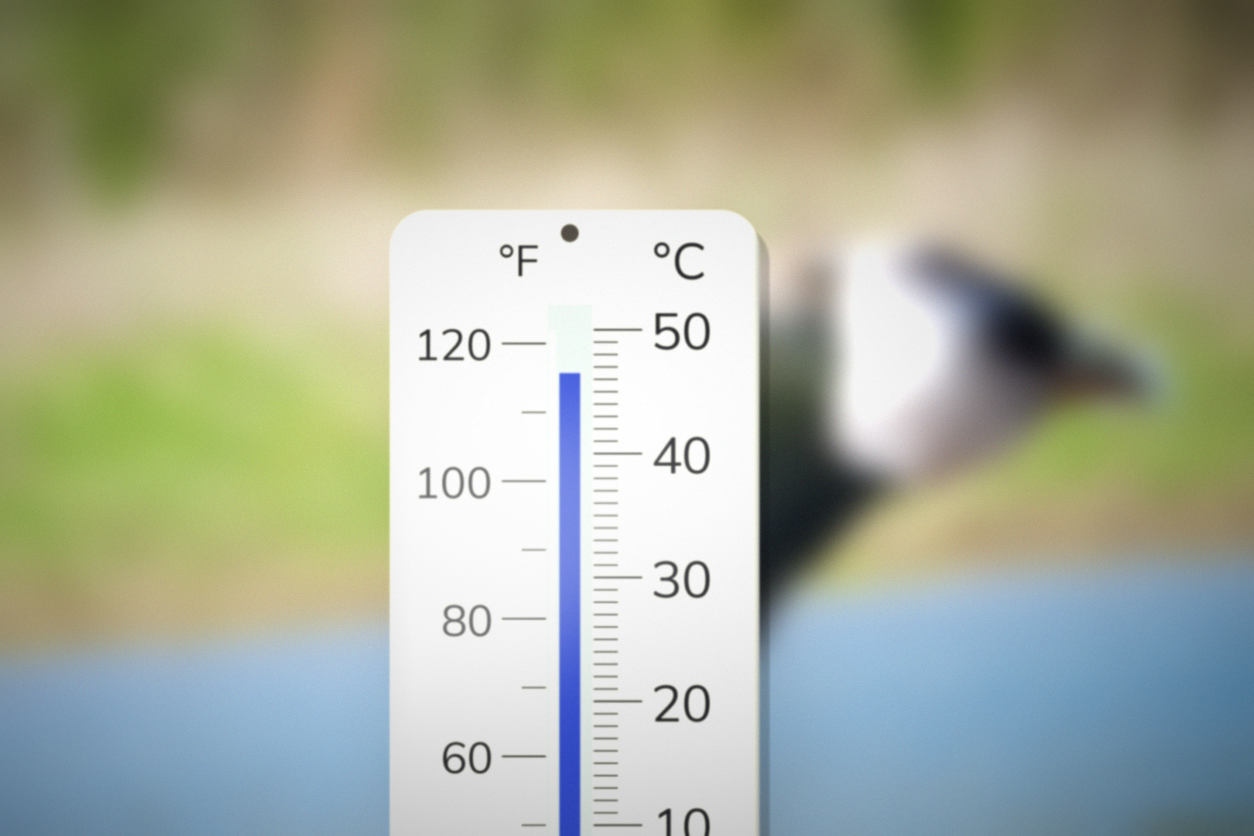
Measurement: 46.5 °C
